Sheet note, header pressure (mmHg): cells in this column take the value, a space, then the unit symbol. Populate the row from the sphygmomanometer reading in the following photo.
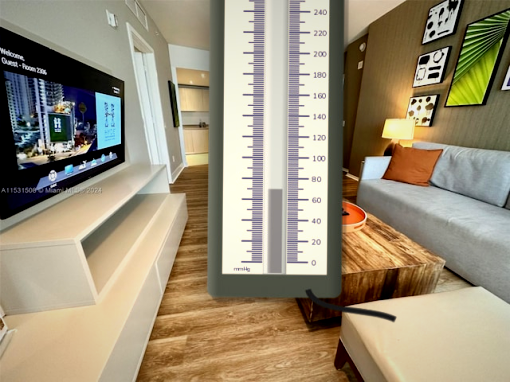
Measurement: 70 mmHg
